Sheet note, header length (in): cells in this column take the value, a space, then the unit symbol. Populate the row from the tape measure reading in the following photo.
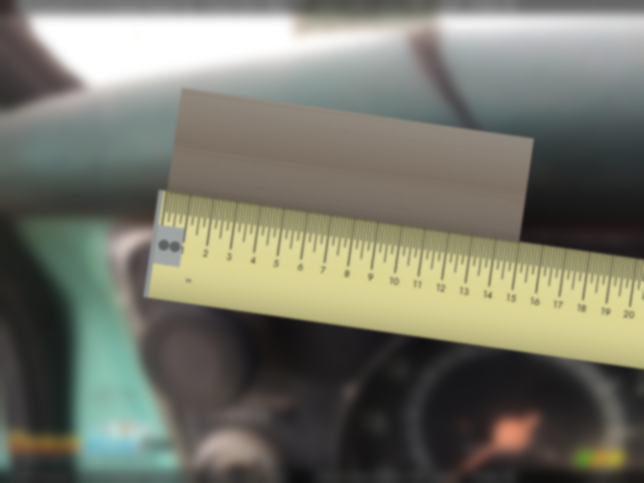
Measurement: 15 in
